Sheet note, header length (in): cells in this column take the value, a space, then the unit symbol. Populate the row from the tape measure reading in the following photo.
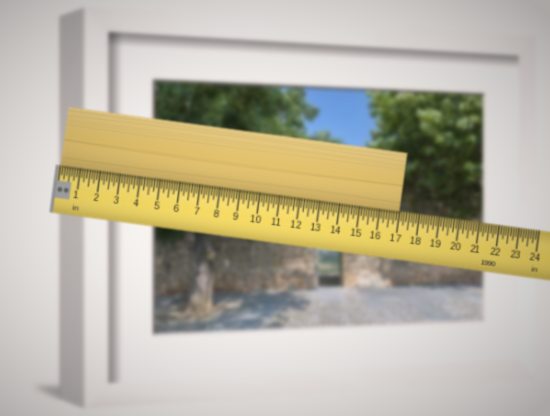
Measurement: 17 in
